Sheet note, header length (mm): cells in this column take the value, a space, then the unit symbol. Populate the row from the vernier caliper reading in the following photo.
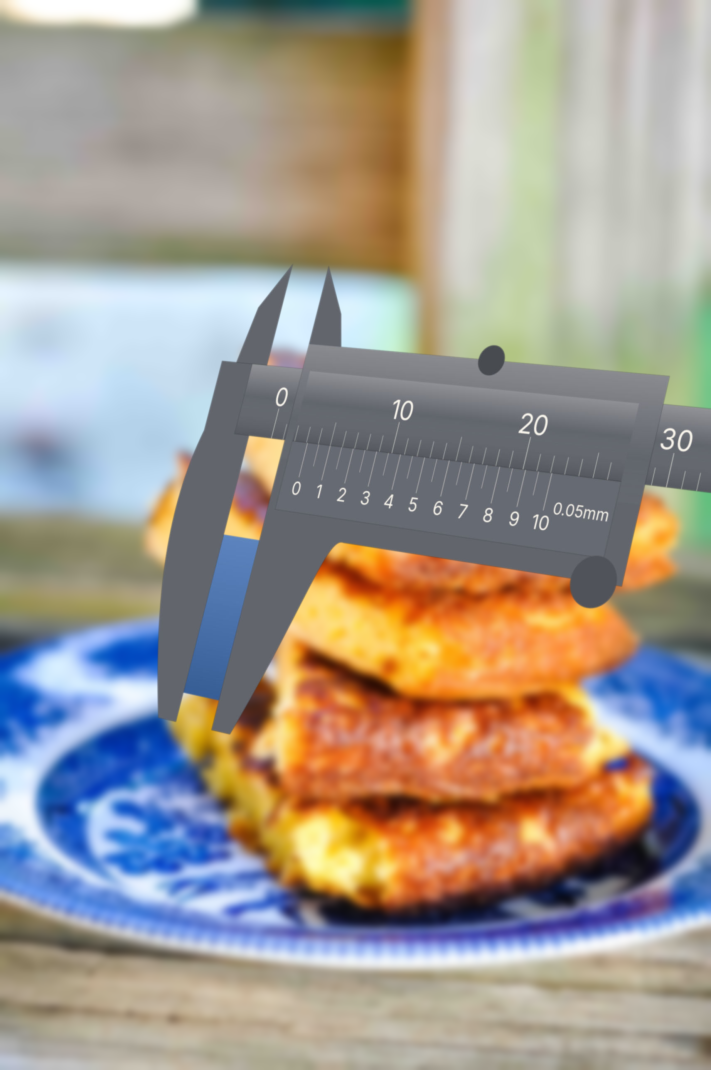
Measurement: 3.1 mm
